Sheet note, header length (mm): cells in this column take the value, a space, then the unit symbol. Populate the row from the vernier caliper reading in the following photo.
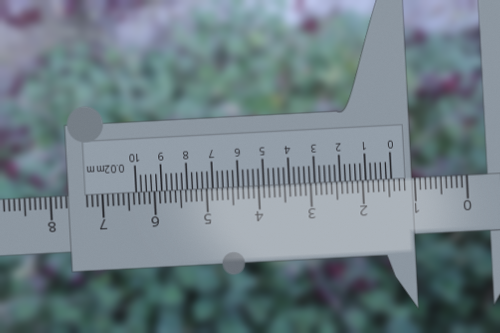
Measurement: 14.5 mm
